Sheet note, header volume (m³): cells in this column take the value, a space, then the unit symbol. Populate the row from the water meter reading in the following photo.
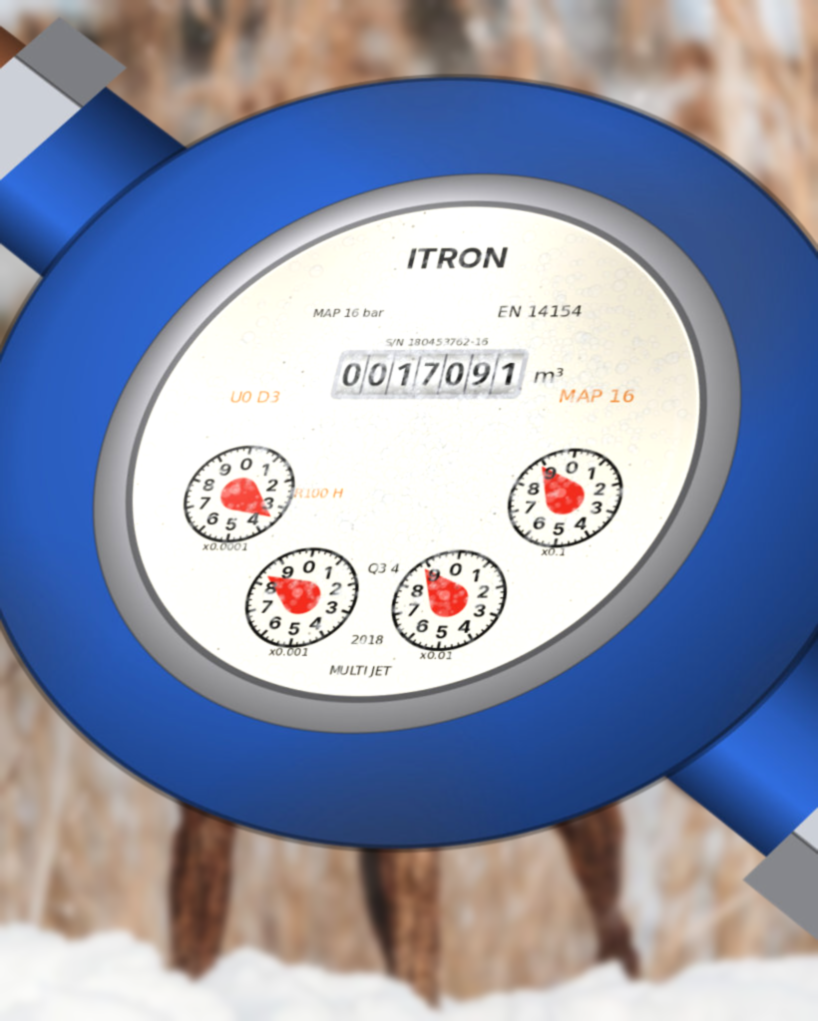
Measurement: 17091.8883 m³
